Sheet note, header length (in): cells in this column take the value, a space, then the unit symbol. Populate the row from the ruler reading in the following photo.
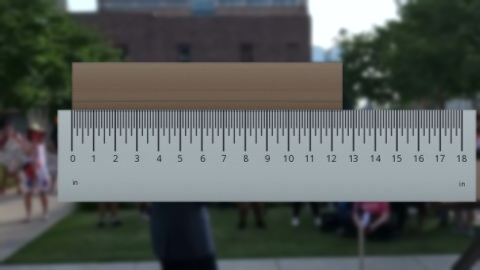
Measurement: 12.5 in
